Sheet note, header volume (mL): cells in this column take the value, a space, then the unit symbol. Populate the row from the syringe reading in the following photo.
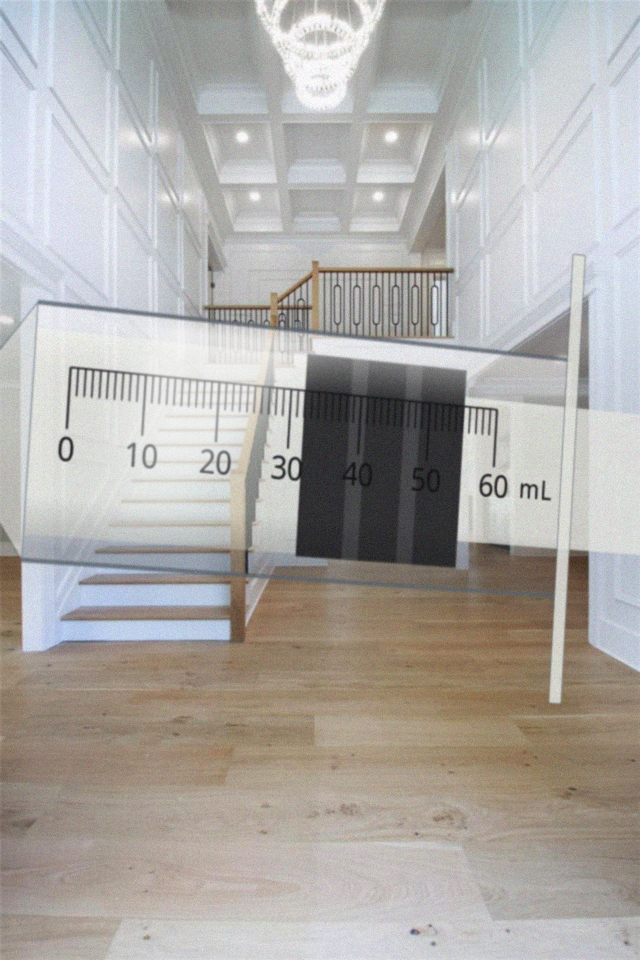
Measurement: 32 mL
